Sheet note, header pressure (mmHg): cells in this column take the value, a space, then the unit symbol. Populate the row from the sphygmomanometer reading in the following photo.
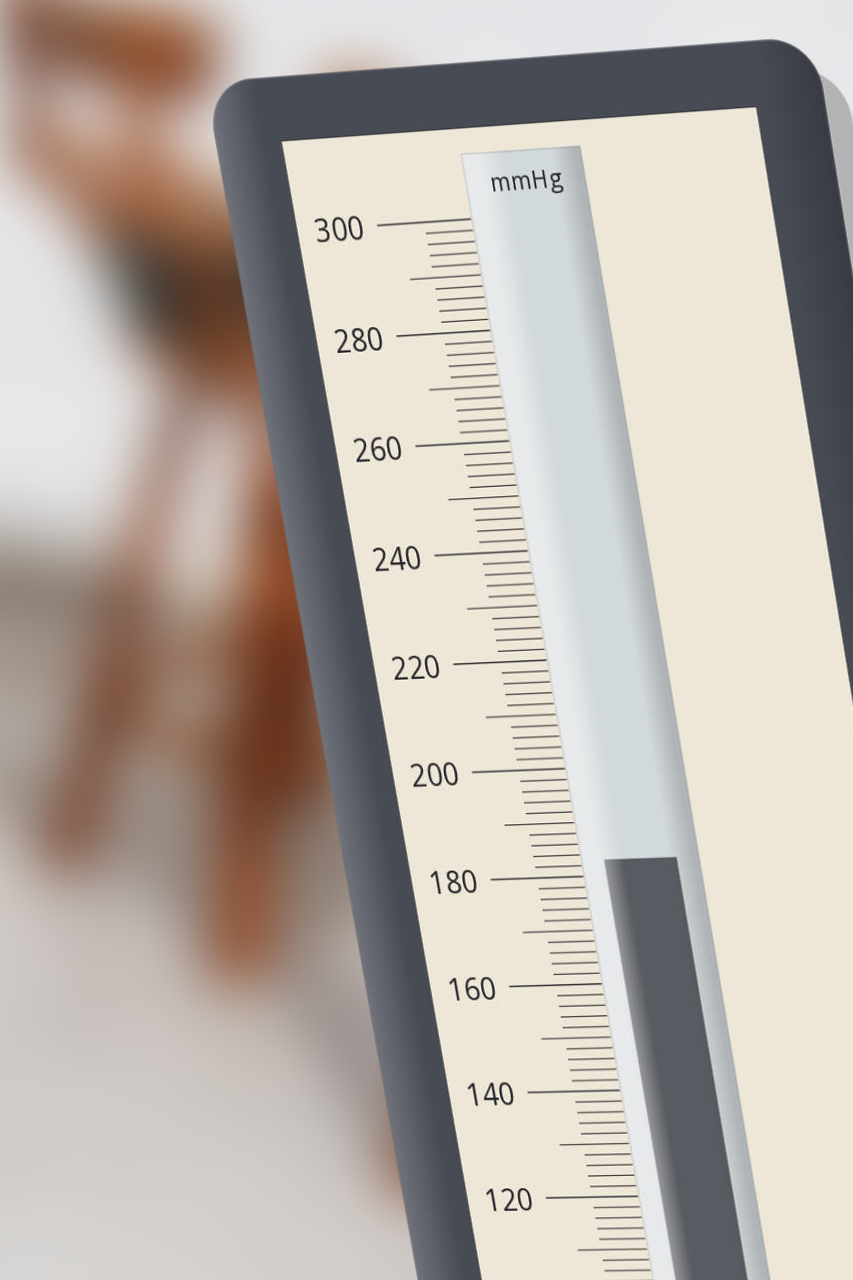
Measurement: 183 mmHg
